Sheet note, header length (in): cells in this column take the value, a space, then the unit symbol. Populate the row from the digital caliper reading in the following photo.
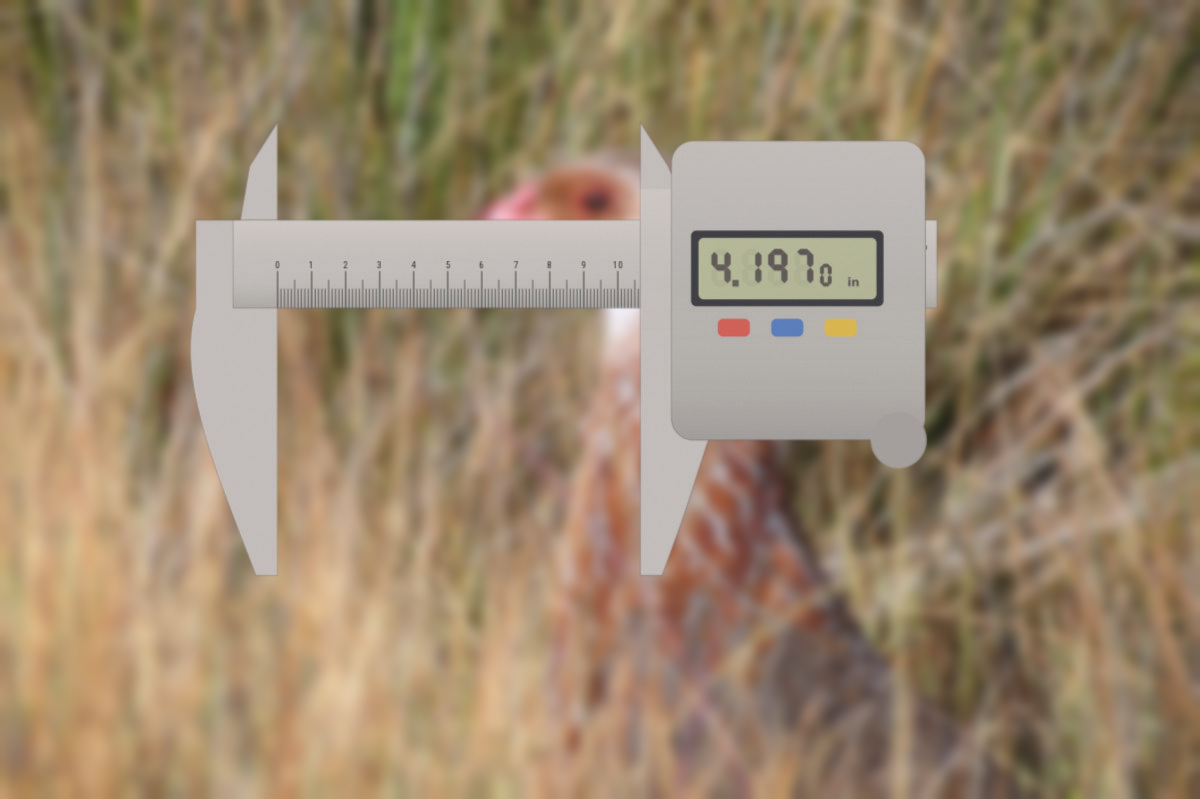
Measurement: 4.1970 in
